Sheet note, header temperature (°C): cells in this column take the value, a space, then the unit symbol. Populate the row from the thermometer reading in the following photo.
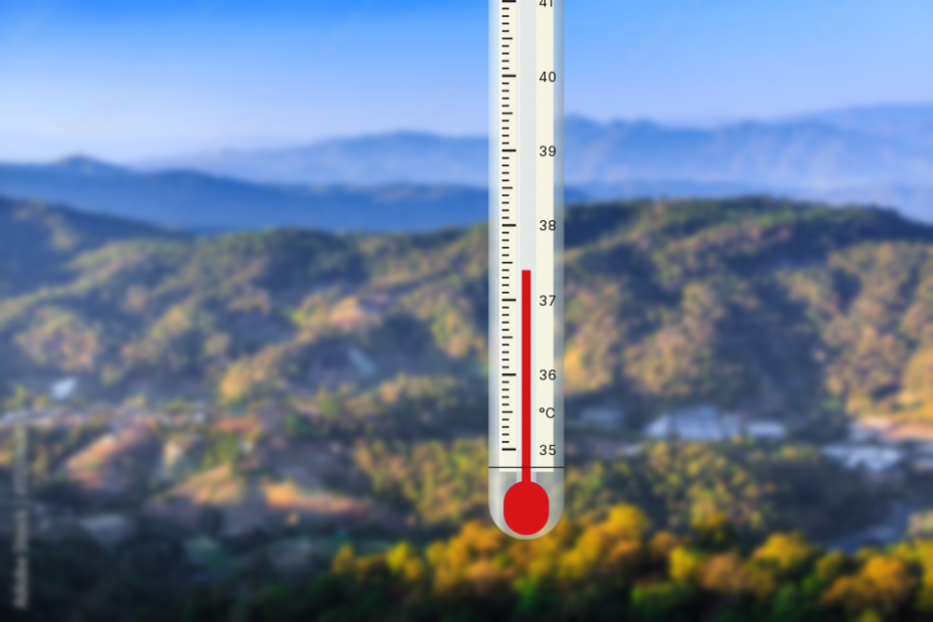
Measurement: 37.4 °C
